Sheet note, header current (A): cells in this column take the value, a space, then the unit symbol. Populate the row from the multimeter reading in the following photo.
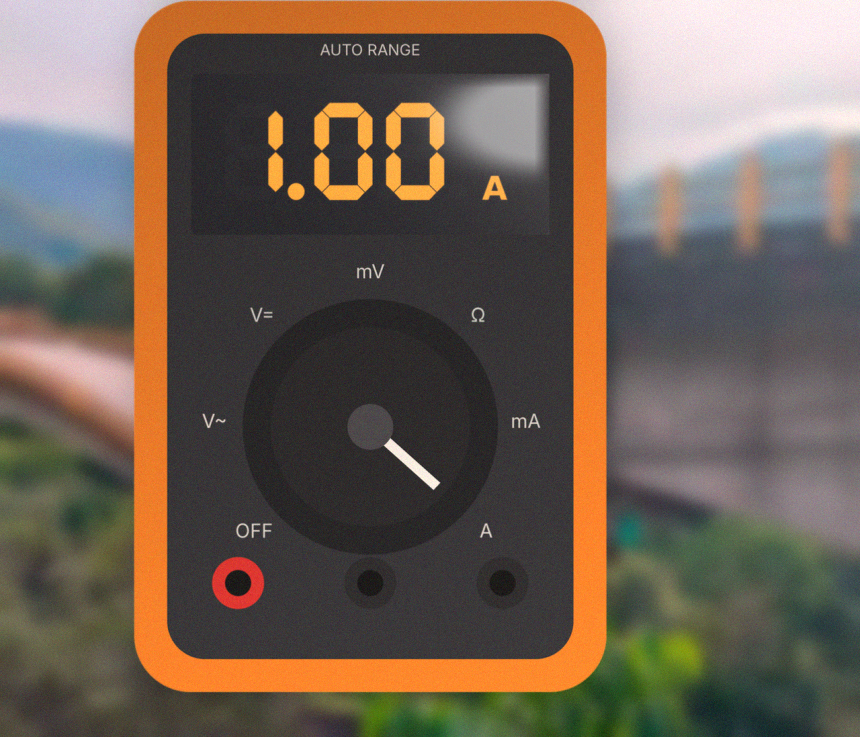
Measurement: 1.00 A
